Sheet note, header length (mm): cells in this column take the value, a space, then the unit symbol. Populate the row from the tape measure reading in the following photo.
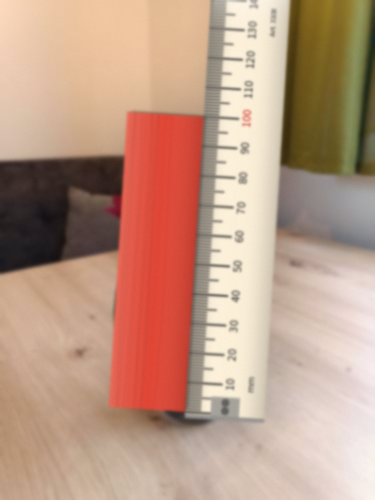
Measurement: 100 mm
